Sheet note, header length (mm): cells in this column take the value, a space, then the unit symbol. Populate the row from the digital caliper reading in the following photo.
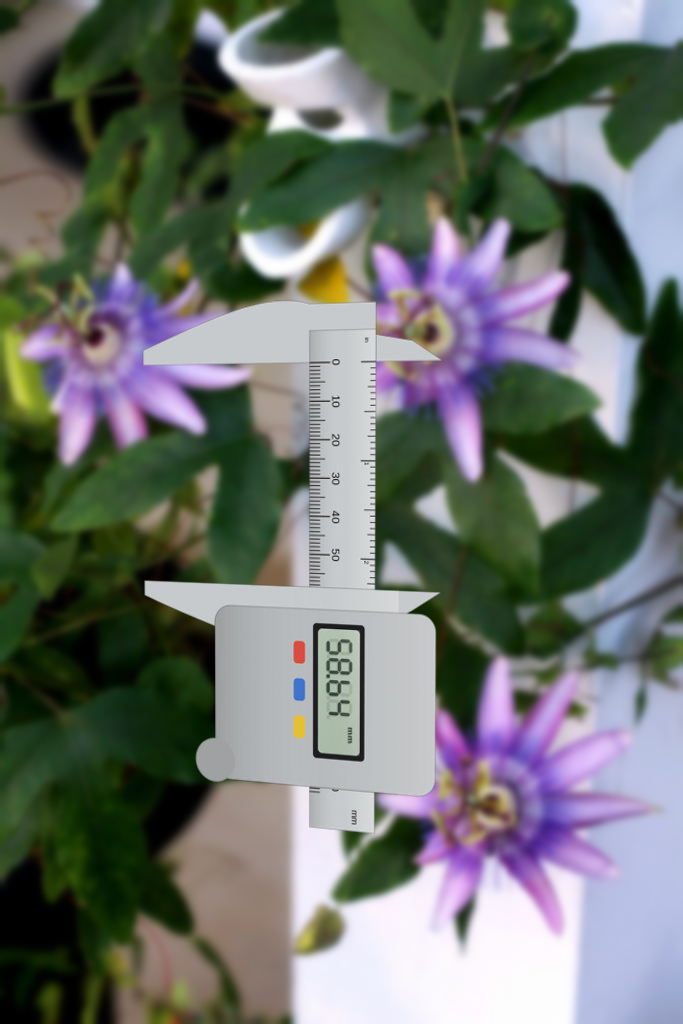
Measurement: 58.64 mm
